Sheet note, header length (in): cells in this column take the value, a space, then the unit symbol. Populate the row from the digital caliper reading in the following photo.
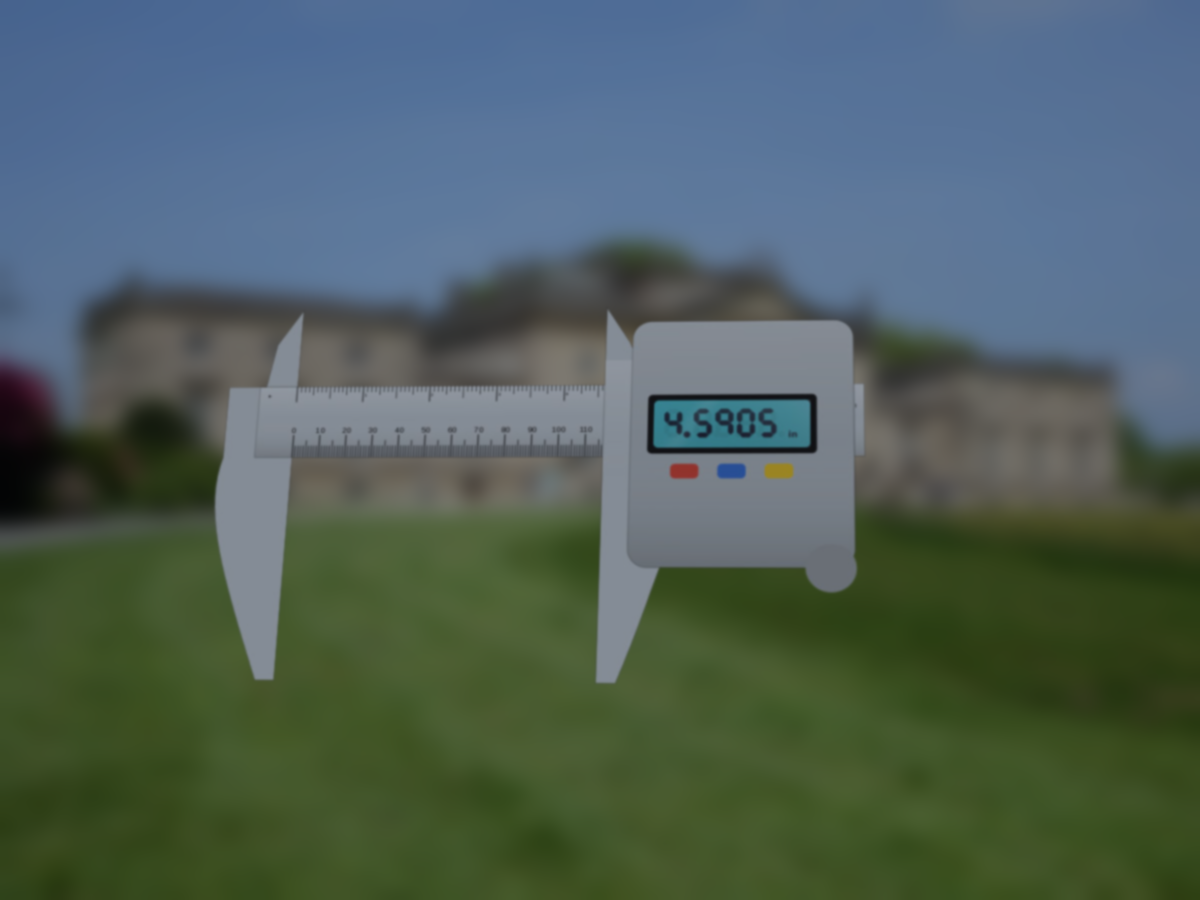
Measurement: 4.5905 in
